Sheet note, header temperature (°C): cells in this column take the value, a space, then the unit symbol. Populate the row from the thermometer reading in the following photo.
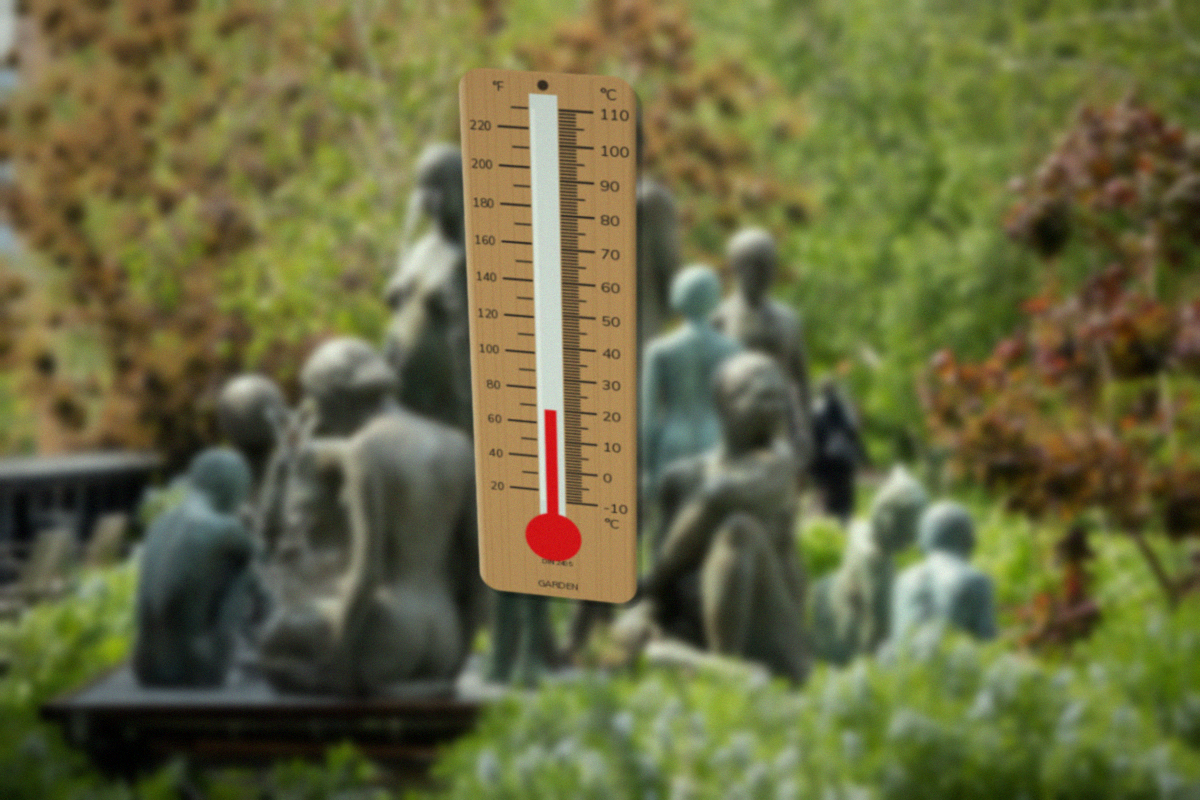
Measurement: 20 °C
